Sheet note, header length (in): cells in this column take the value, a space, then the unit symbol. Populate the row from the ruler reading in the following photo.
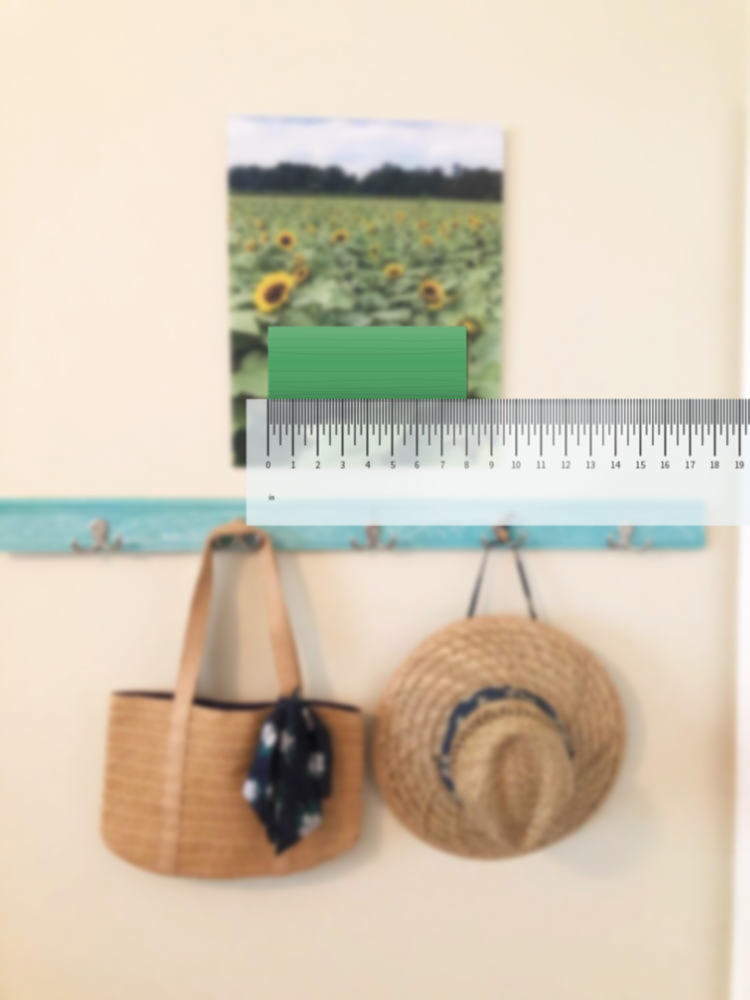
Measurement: 8 in
